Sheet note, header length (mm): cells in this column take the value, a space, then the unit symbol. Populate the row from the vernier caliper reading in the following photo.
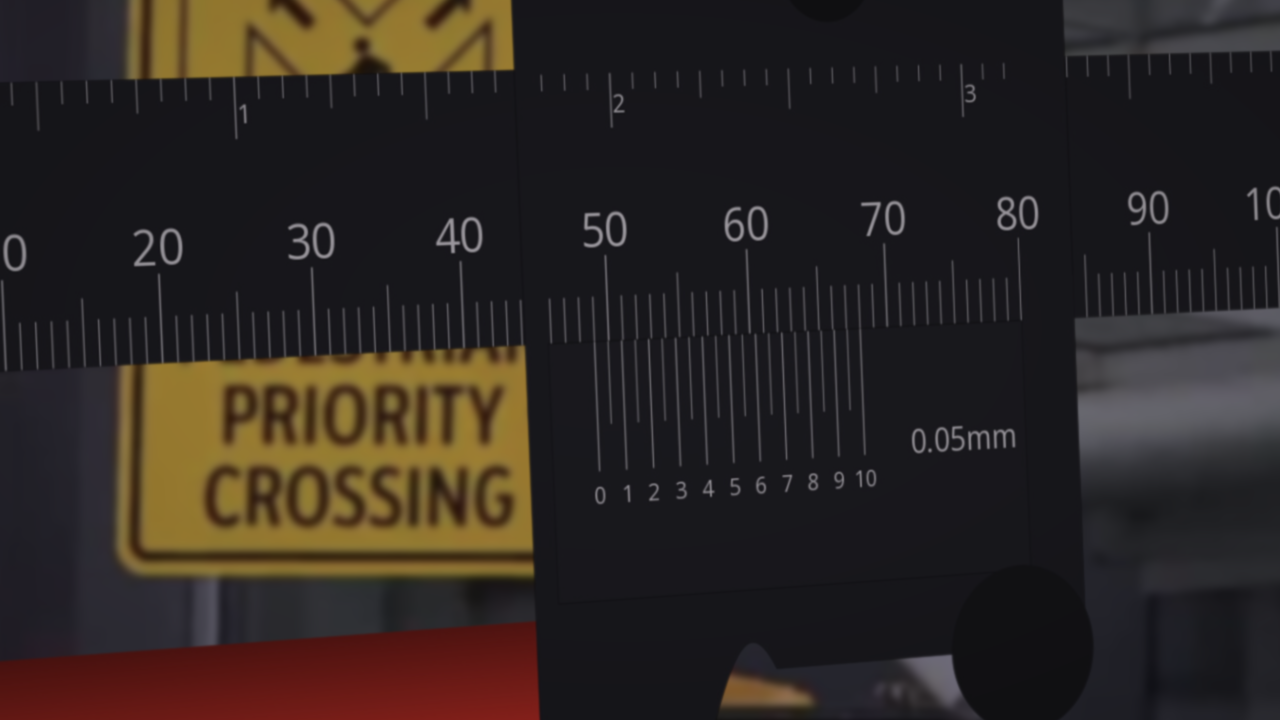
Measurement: 49.0 mm
